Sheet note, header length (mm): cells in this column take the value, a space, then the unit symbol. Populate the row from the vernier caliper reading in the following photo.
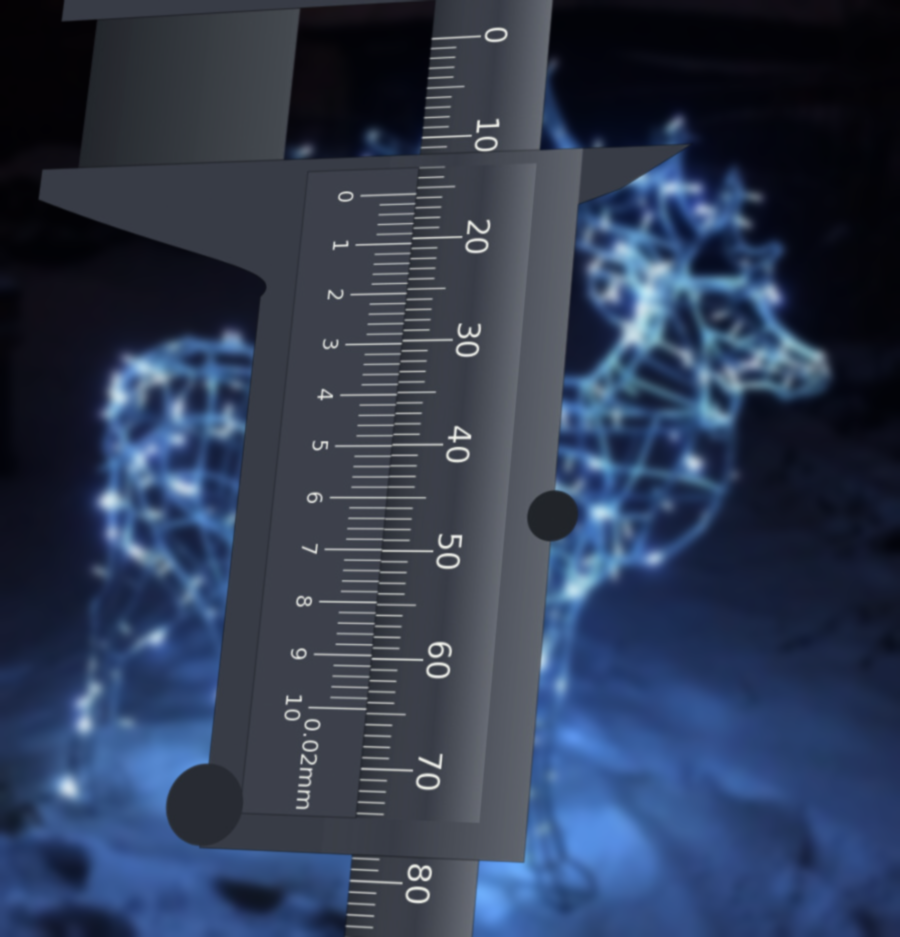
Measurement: 15.6 mm
